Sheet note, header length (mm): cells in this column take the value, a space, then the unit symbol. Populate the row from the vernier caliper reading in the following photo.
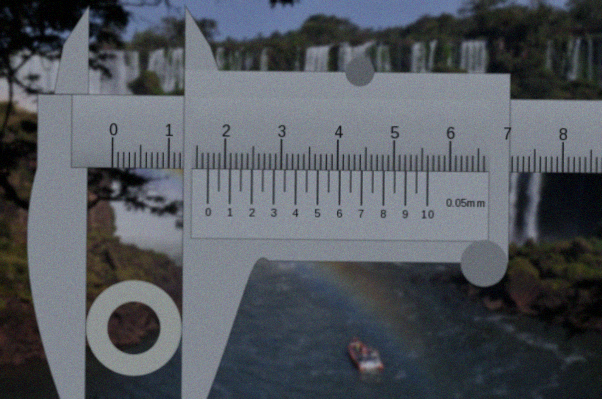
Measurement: 17.0 mm
